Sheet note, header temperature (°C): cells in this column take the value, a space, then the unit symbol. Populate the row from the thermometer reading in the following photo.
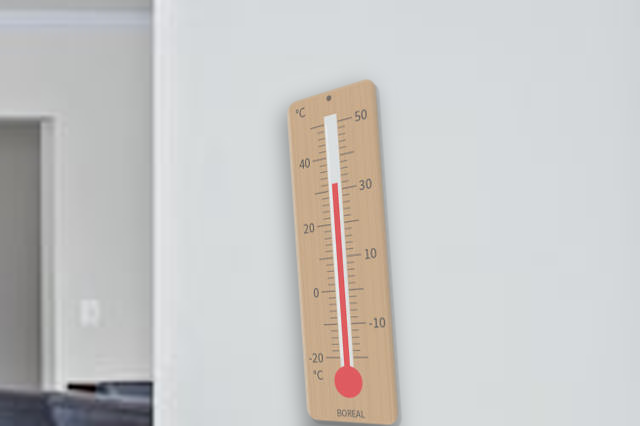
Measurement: 32 °C
